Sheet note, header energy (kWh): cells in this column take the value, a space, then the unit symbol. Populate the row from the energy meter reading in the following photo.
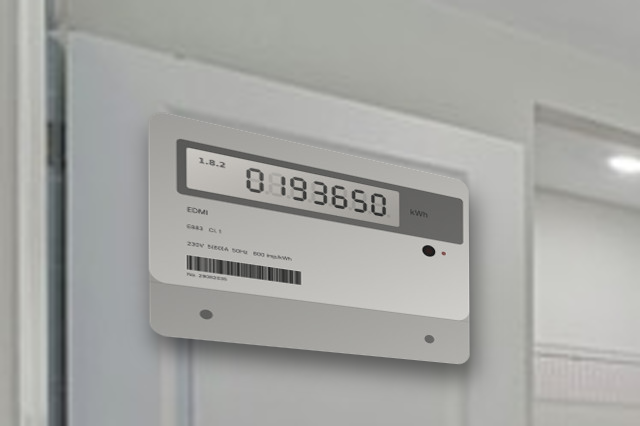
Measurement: 193650 kWh
